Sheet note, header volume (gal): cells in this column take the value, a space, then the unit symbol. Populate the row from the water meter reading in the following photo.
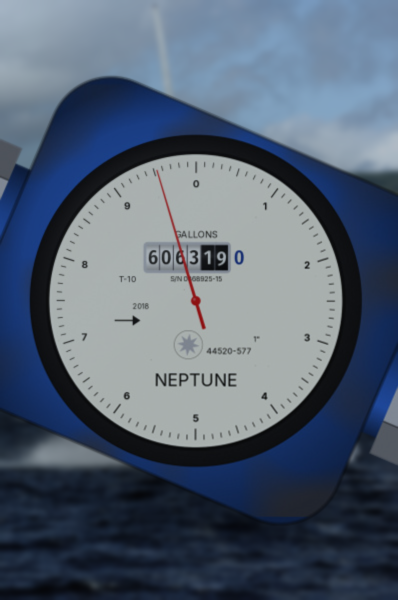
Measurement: 6063189.5 gal
